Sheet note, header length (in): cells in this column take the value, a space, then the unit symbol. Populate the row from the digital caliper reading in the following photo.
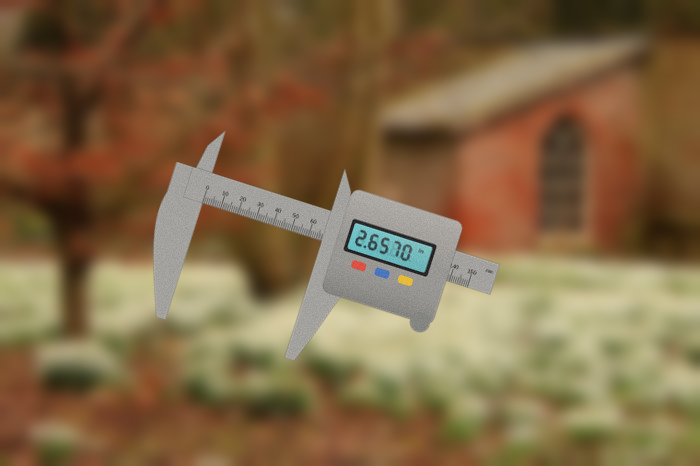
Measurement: 2.6570 in
